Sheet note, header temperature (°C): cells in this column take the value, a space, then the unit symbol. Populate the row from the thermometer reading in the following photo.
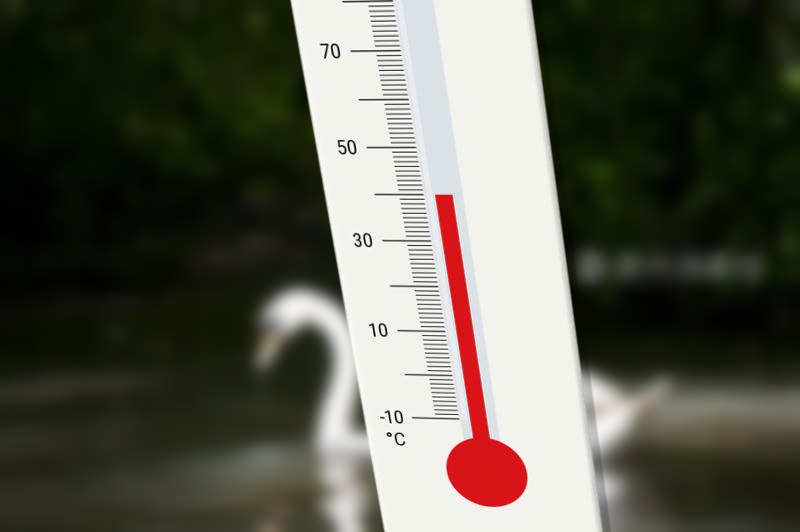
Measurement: 40 °C
